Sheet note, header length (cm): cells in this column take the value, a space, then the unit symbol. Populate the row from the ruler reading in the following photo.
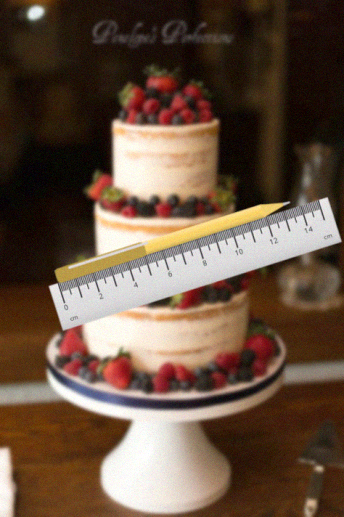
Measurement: 13.5 cm
